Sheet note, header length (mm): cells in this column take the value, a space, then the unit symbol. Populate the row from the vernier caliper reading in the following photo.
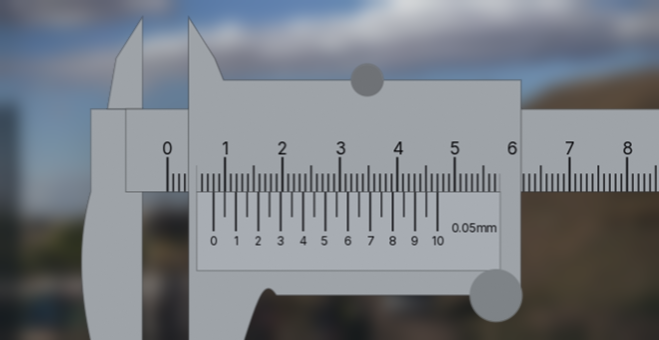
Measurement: 8.0 mm
